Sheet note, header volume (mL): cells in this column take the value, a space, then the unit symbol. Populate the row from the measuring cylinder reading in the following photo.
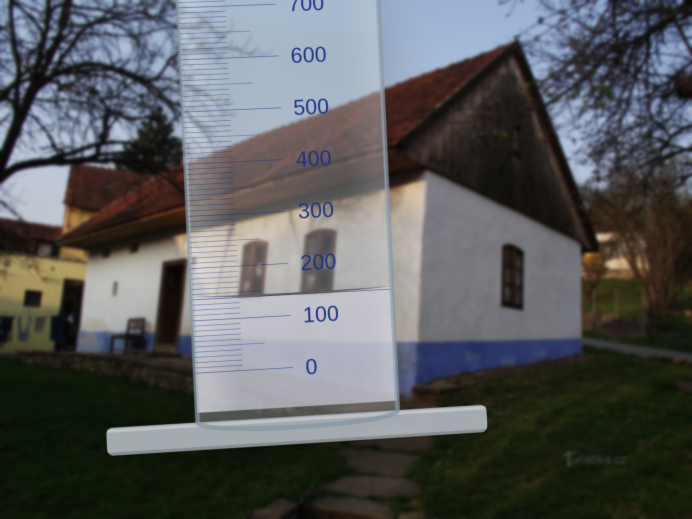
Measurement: 140 mL
